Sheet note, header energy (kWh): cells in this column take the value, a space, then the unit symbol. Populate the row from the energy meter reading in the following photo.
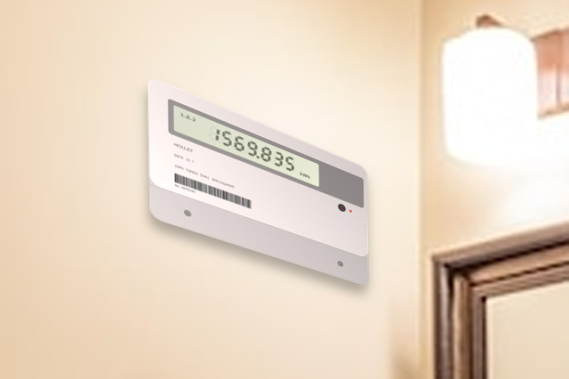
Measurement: 1569.835 kWh
